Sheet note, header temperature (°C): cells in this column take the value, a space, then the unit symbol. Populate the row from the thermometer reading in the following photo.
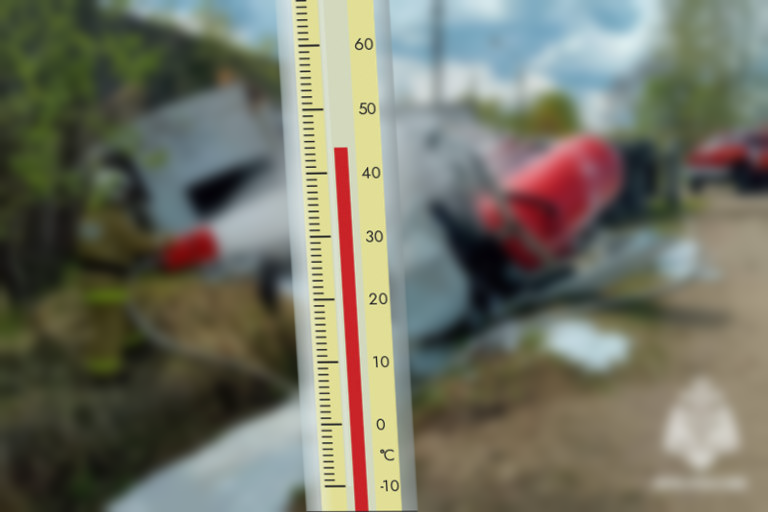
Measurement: 44 °C
